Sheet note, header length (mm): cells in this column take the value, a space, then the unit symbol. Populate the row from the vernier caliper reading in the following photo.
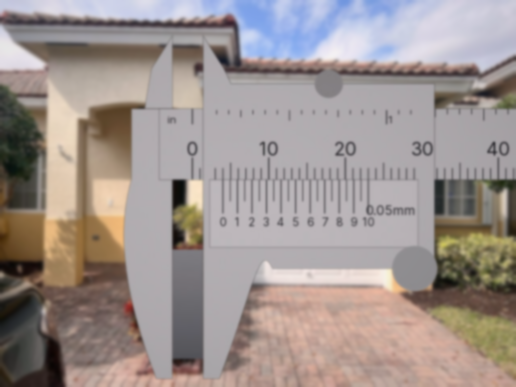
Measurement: 4.0 mm
